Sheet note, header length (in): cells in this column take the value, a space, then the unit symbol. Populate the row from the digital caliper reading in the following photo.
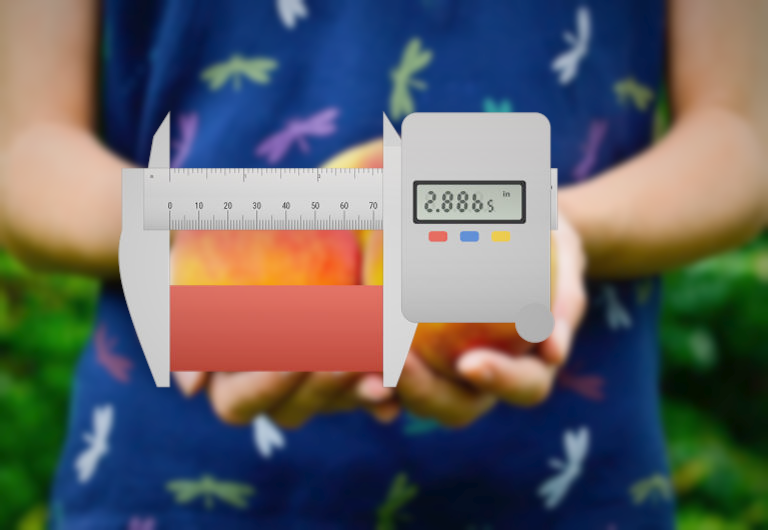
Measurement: 2.8865 in
